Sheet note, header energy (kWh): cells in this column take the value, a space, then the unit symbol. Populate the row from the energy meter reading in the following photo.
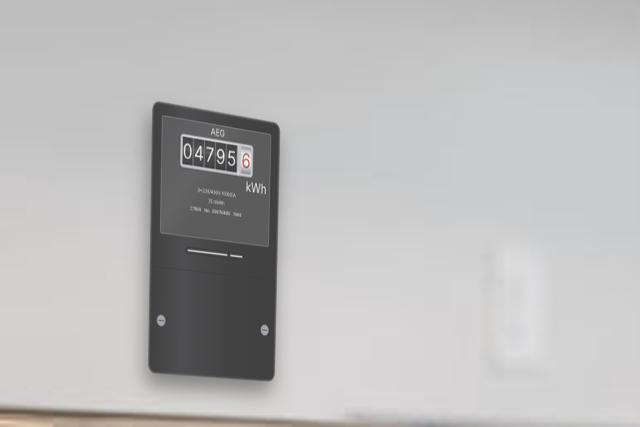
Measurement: 4795.6 kWh
